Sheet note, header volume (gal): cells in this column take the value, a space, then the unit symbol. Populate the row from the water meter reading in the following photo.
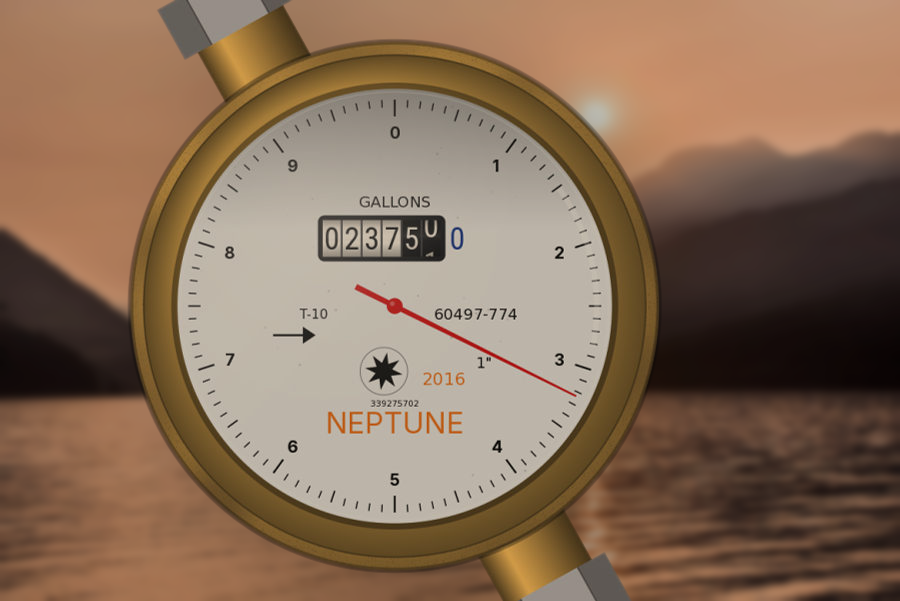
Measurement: 237503.2 gal
